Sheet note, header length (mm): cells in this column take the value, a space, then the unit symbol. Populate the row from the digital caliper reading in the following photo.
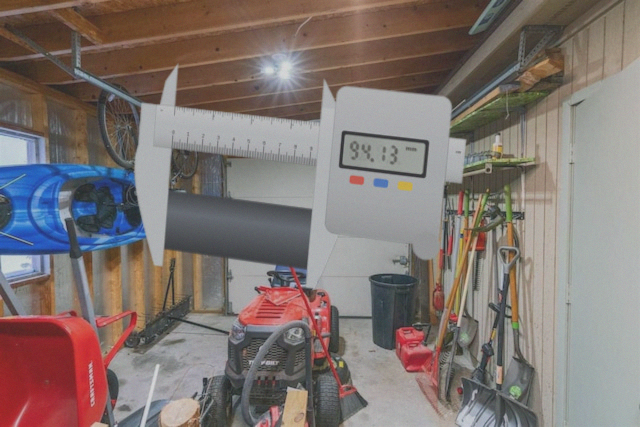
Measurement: 94.13 mm
